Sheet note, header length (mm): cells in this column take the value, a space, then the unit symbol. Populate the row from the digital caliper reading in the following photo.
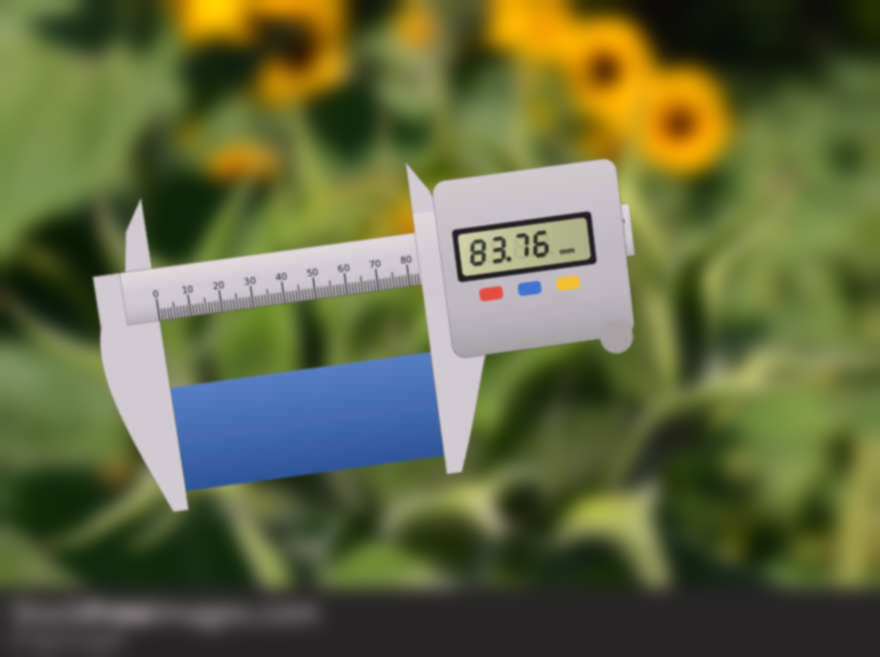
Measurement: 83.76 mm
